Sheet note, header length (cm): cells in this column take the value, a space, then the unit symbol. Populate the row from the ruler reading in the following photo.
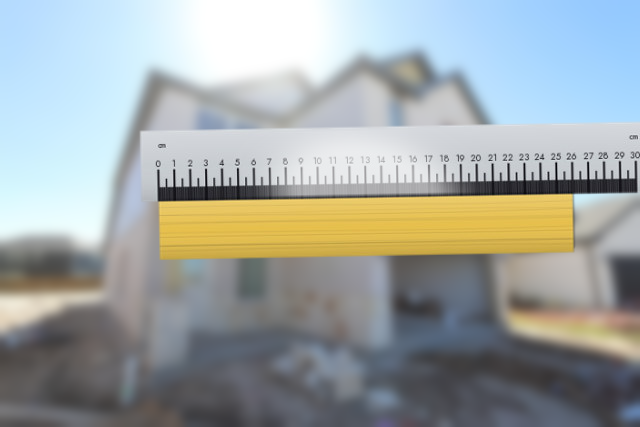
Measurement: 26 cm
